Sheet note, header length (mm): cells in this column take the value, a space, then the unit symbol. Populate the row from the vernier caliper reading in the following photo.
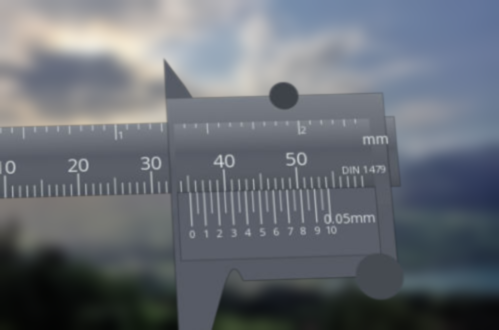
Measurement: 35.2 mm
